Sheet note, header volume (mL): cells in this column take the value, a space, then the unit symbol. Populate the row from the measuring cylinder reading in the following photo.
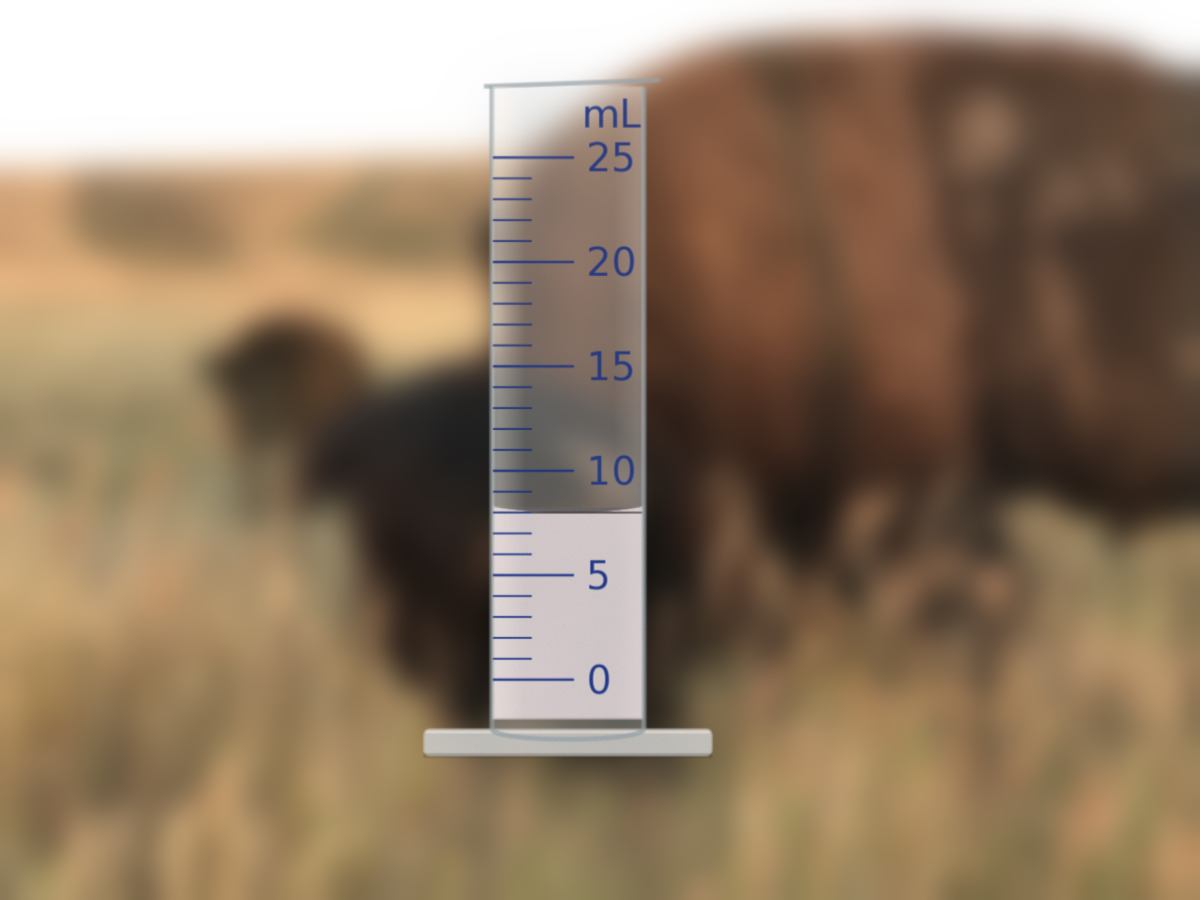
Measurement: 8 mL
